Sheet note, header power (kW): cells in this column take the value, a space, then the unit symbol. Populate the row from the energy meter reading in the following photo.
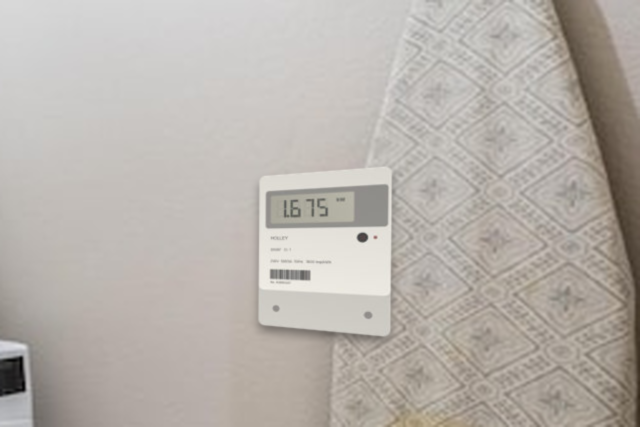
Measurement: 1.675 kW
